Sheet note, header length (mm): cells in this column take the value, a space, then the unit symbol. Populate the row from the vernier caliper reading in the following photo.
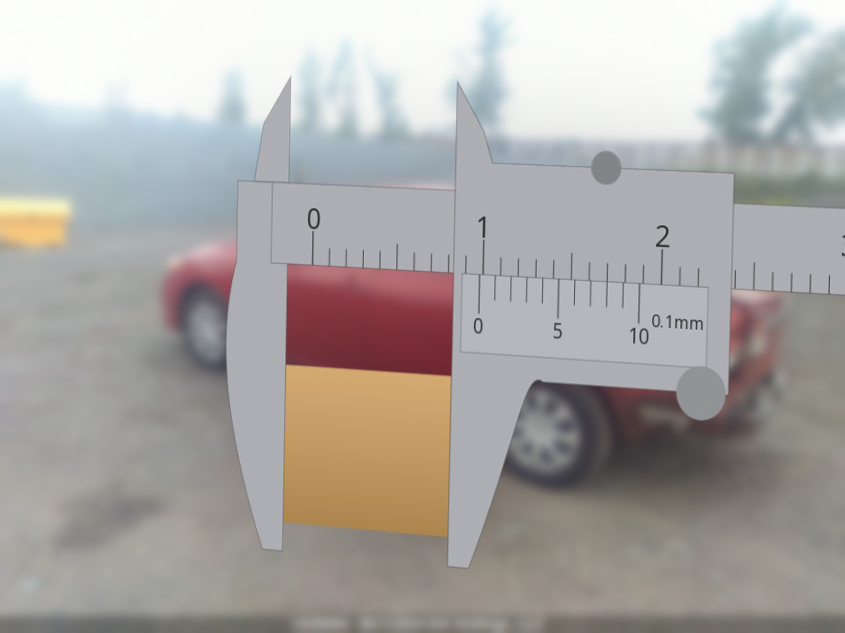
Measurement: 9.8 mm
